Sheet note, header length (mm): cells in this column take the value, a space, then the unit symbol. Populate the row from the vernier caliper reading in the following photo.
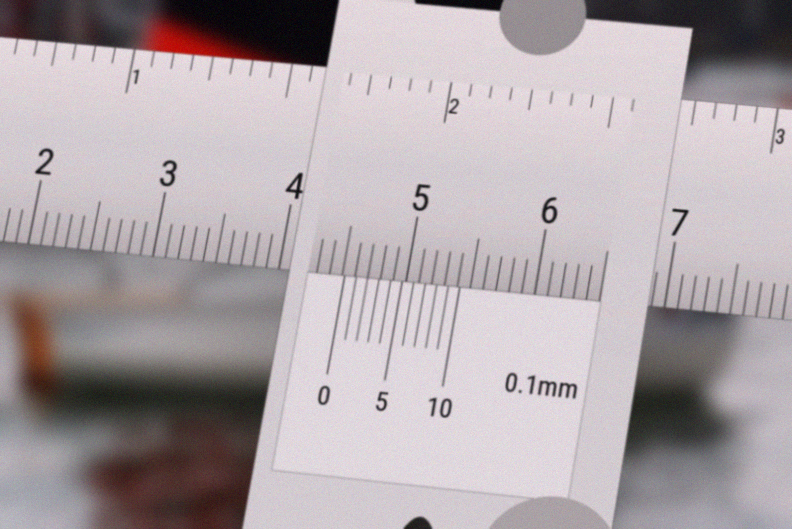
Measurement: 45.2 mm
